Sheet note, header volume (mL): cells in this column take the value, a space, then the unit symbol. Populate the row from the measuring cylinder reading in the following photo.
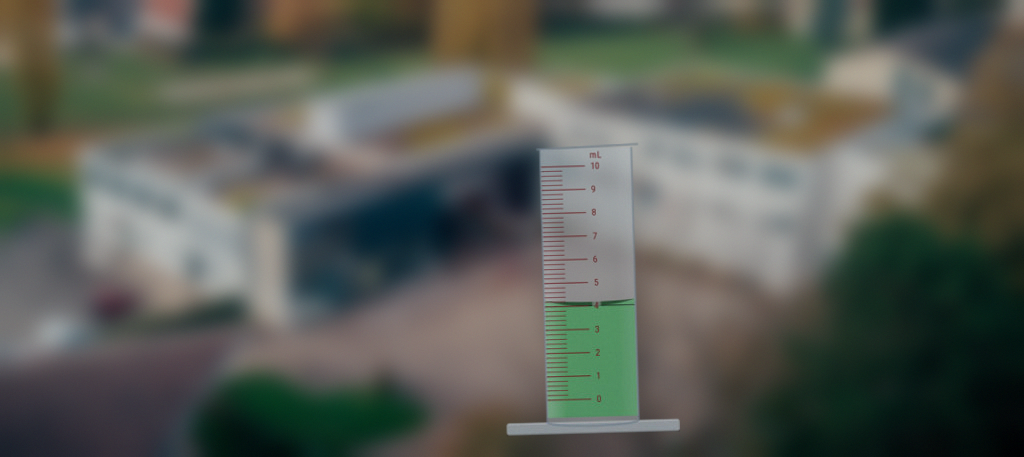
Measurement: 4 mL
